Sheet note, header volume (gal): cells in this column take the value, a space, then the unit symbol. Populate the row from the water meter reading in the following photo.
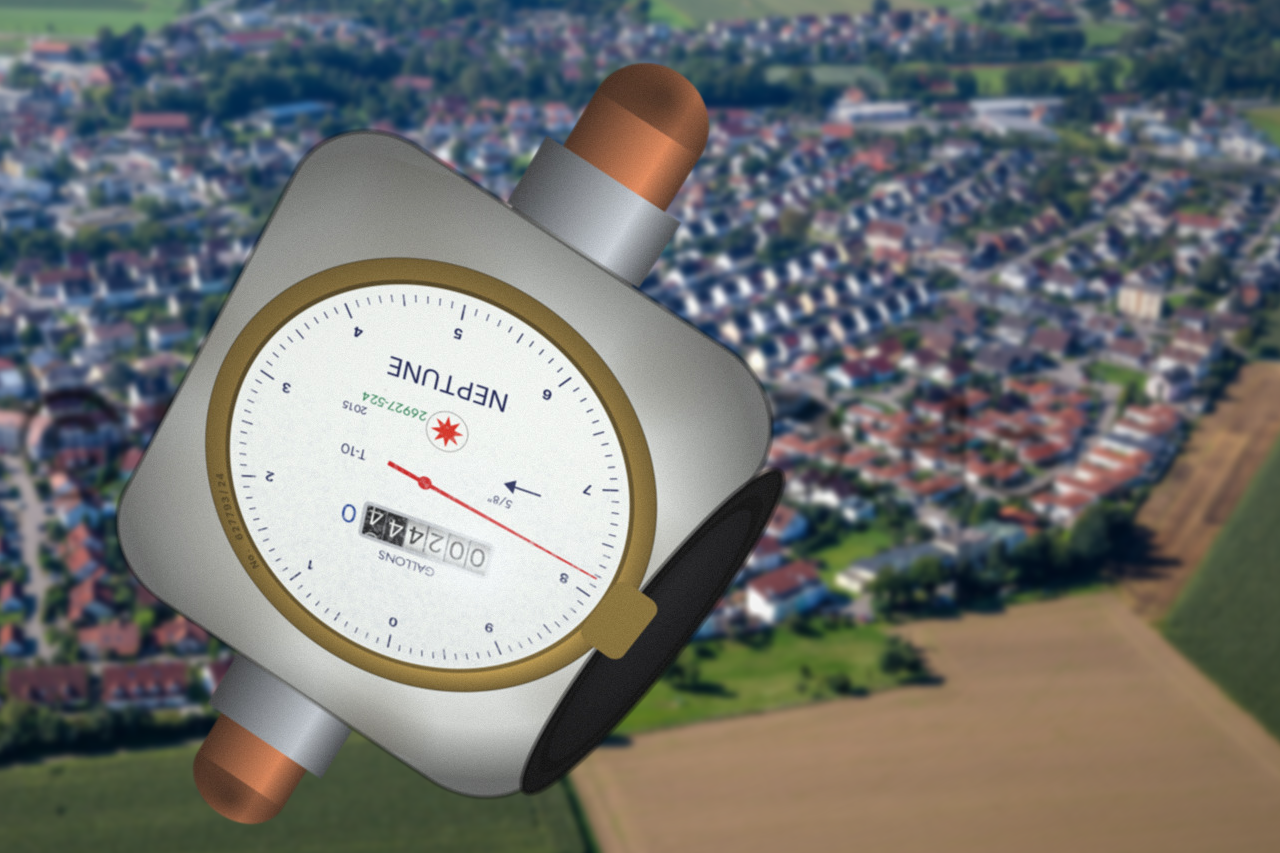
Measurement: 24437.8 gal
